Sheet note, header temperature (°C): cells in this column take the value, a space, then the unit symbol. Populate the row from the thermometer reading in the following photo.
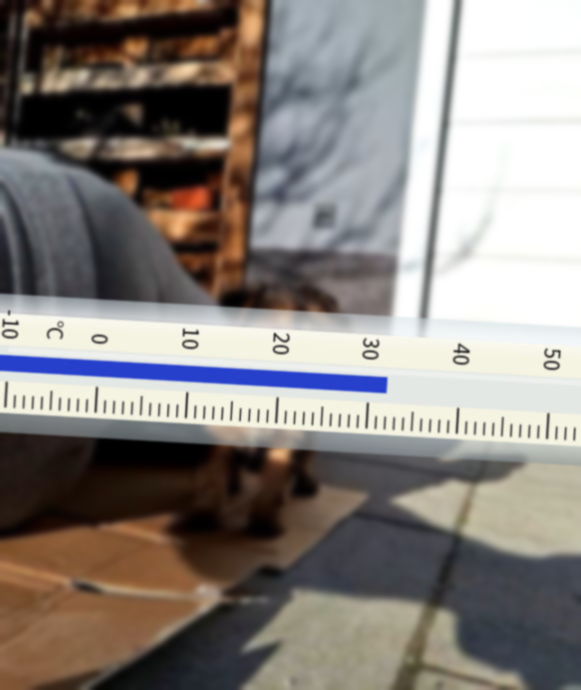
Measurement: 32 °C
